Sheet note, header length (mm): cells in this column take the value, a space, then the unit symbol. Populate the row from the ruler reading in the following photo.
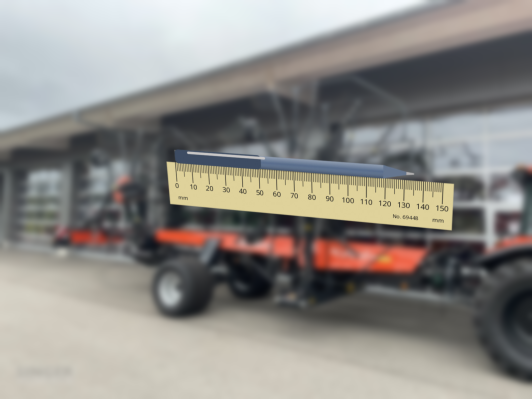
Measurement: 135 mm
